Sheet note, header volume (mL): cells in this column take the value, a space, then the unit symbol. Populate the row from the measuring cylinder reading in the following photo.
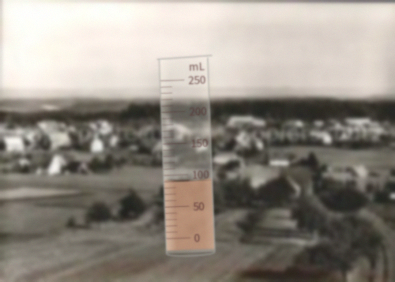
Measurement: 90 mL
